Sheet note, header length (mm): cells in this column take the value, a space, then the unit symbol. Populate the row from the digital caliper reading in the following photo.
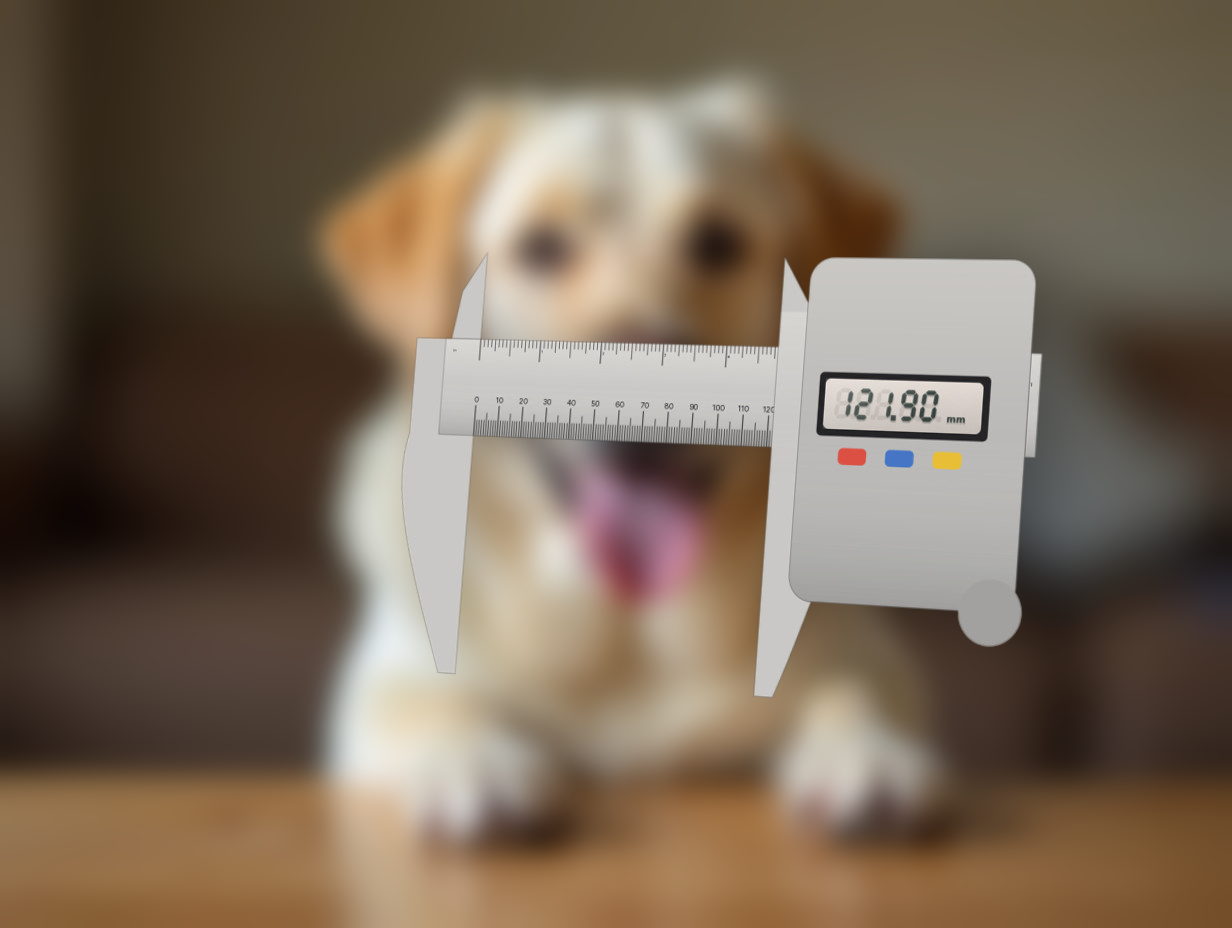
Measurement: 121.90 mm
